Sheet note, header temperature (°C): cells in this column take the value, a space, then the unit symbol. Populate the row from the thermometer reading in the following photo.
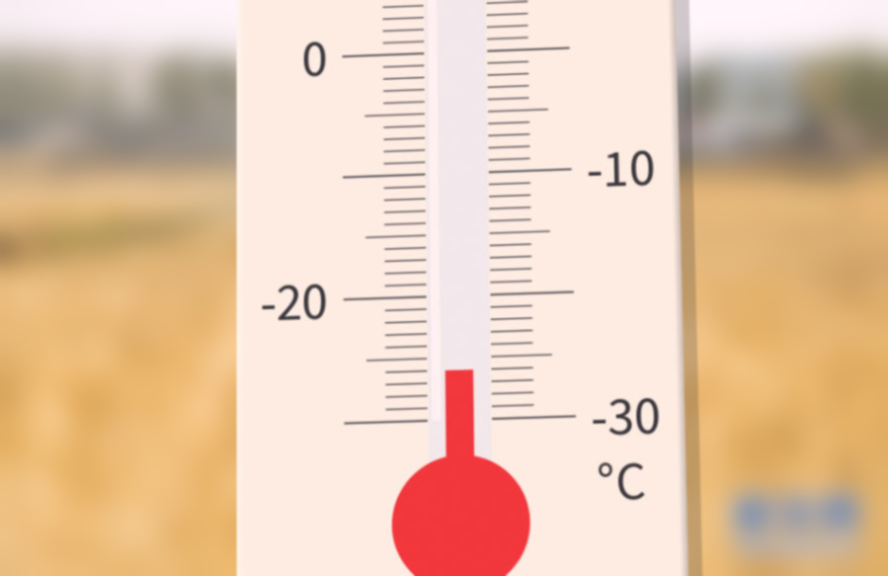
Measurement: -26 °C
